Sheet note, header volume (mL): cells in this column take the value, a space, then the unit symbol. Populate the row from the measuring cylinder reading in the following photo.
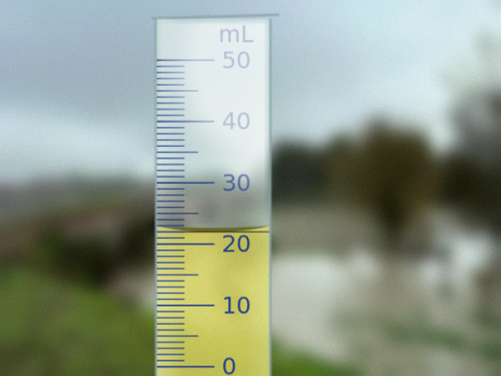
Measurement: 22 mL
